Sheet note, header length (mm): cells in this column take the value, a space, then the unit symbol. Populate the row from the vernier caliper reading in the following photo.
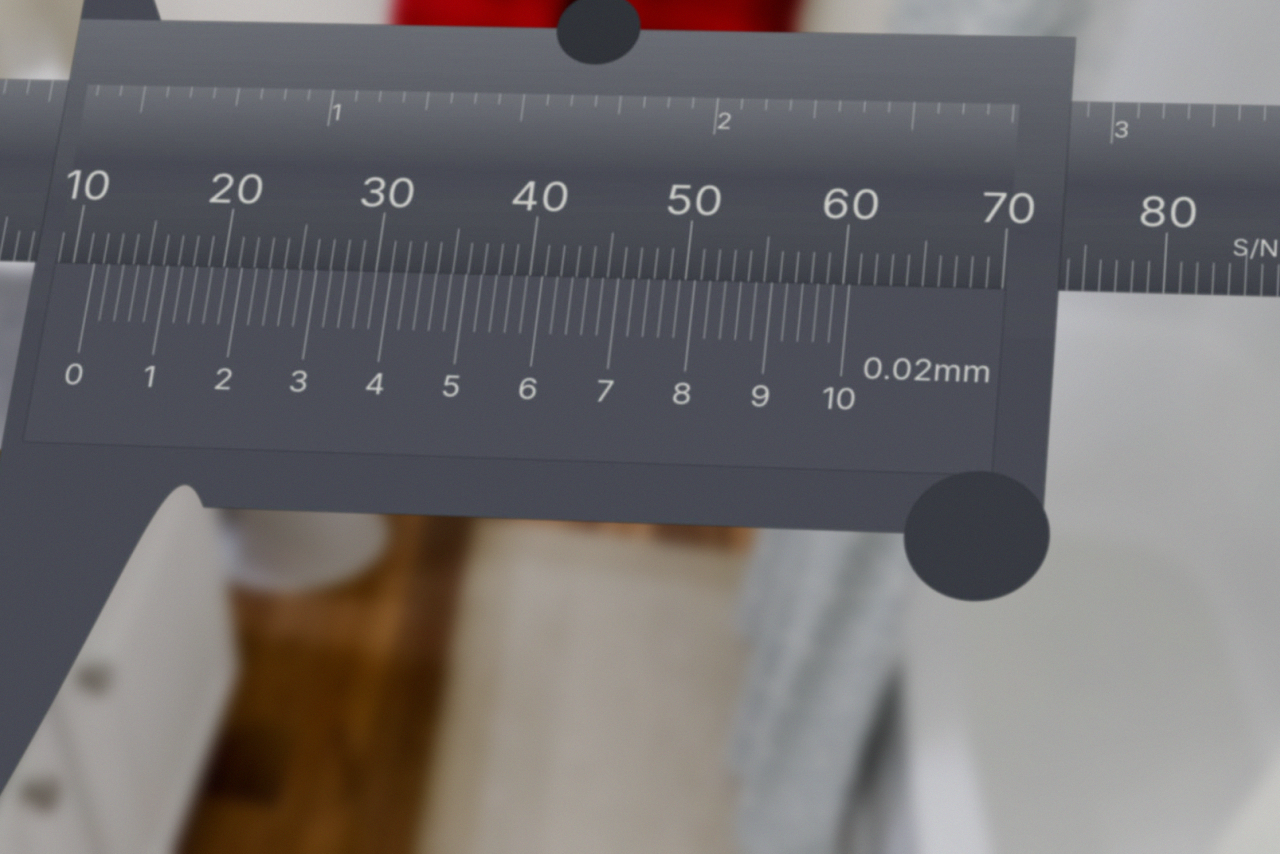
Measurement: 11.4 mm
